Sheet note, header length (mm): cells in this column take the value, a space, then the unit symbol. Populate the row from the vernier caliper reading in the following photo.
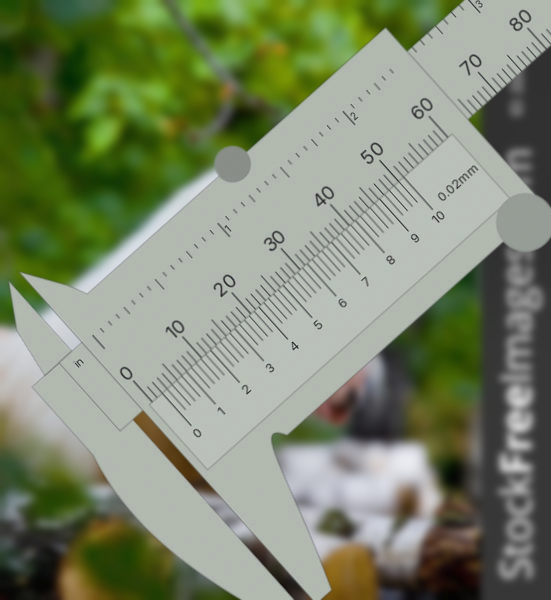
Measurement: 2.0 mm
